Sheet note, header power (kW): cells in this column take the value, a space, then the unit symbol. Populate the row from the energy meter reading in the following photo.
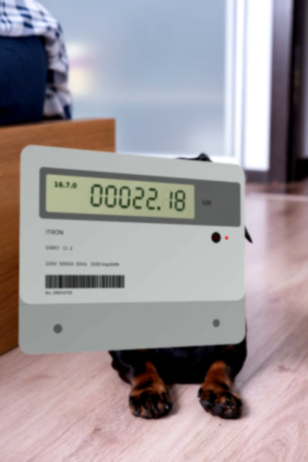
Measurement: 22.18 kW
